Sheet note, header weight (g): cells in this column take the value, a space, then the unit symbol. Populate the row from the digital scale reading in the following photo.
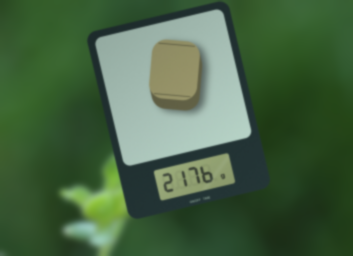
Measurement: 2176 g
